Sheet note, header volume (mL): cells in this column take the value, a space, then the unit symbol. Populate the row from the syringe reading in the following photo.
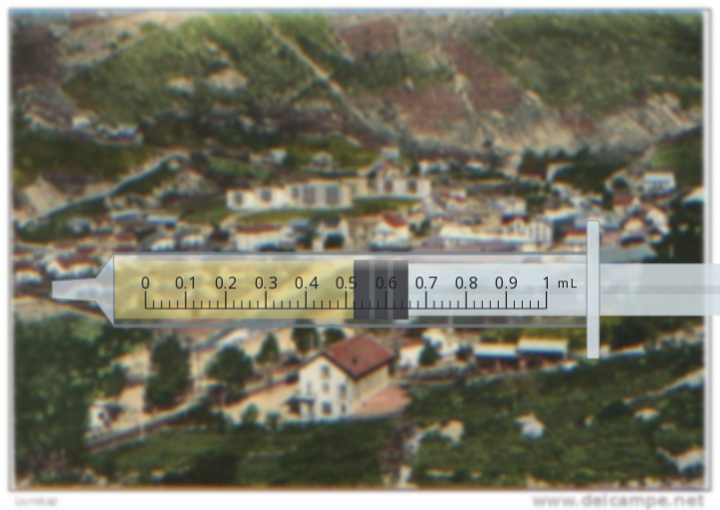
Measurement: 0.52 mL
